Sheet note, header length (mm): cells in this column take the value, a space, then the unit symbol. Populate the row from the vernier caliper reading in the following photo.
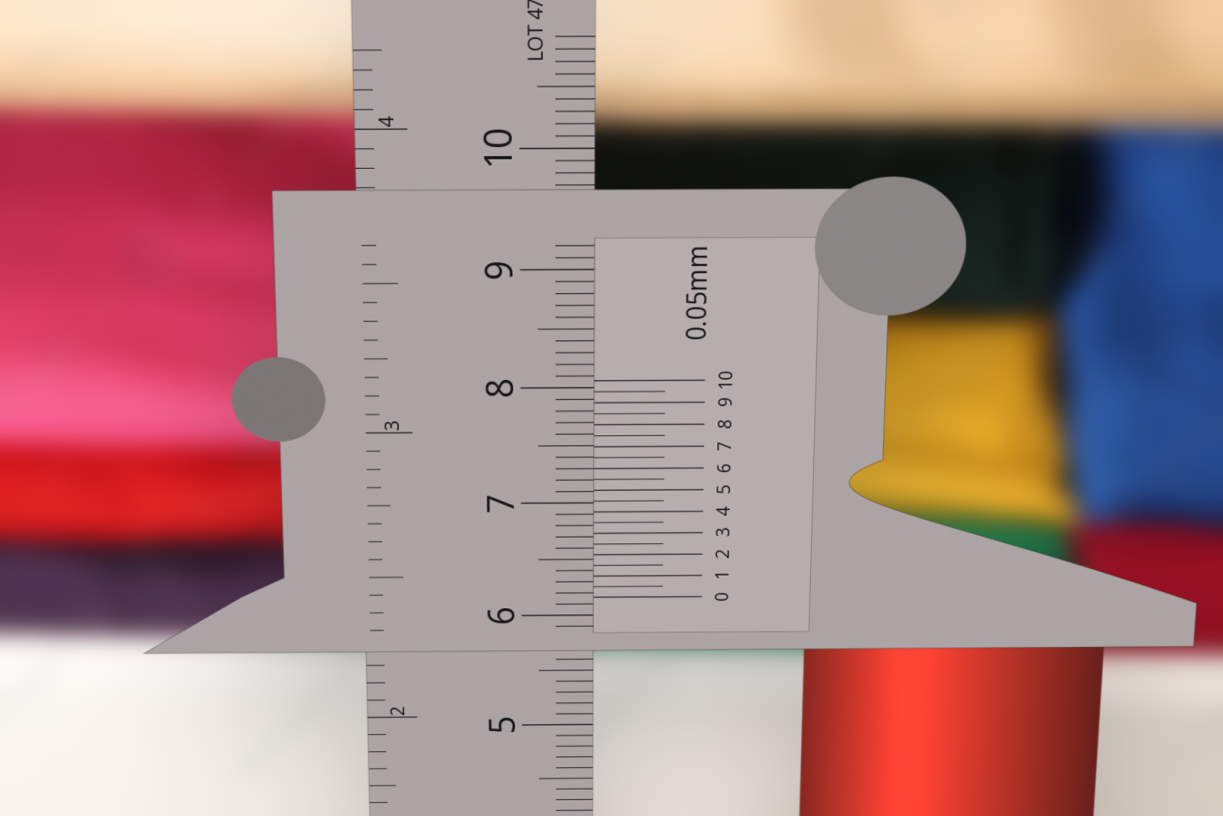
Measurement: 61.6 mm
